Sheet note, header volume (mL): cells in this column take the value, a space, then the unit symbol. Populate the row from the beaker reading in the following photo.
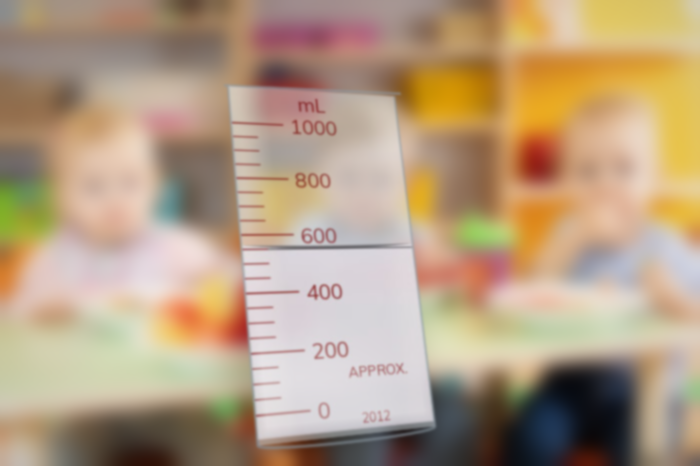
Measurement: 550 mL
